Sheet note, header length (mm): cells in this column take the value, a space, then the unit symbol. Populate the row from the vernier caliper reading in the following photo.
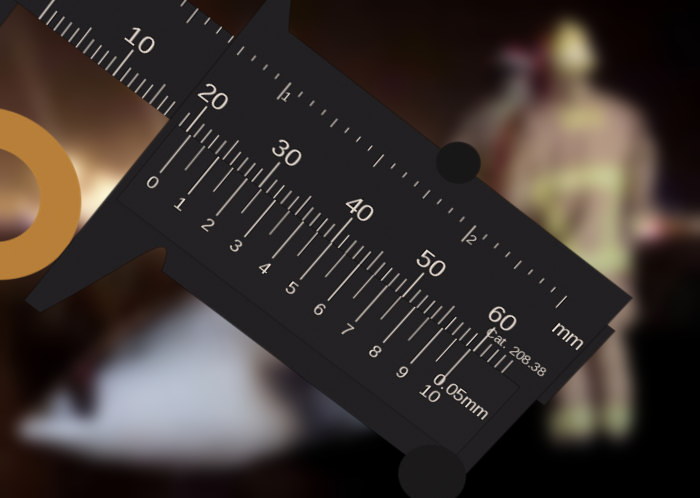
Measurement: 20.6 mm
